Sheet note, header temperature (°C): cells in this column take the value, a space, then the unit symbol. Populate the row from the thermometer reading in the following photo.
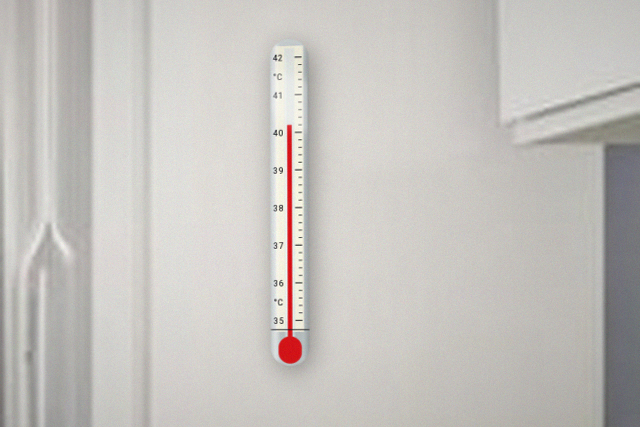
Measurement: 40.2 °C
